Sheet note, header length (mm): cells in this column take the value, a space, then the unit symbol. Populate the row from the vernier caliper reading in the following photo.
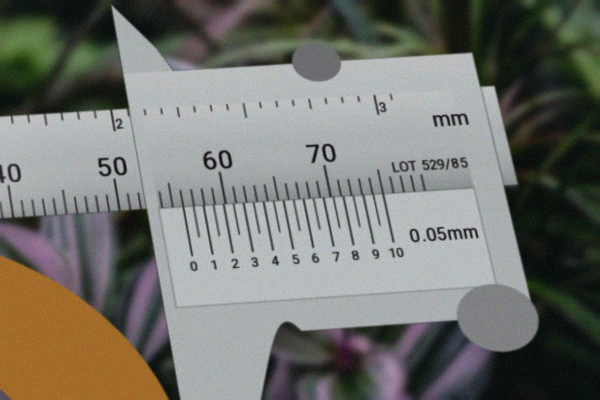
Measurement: 56.0 mm
